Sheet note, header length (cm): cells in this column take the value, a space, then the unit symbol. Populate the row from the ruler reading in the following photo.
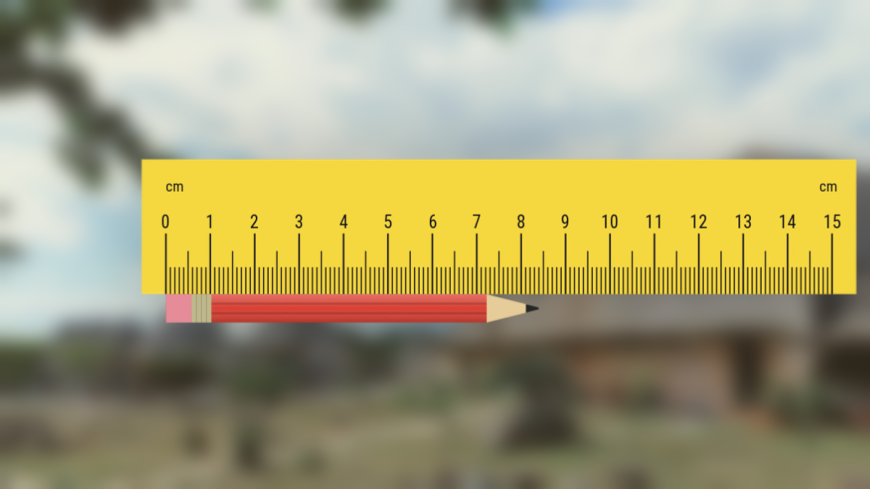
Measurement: 8.4 cm
